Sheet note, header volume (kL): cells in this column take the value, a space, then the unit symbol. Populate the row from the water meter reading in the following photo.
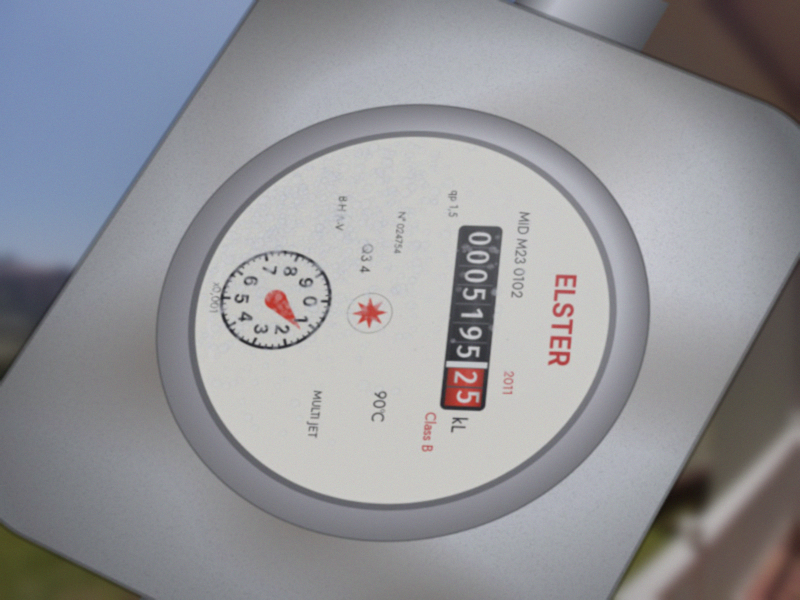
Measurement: 5195.251 kL
